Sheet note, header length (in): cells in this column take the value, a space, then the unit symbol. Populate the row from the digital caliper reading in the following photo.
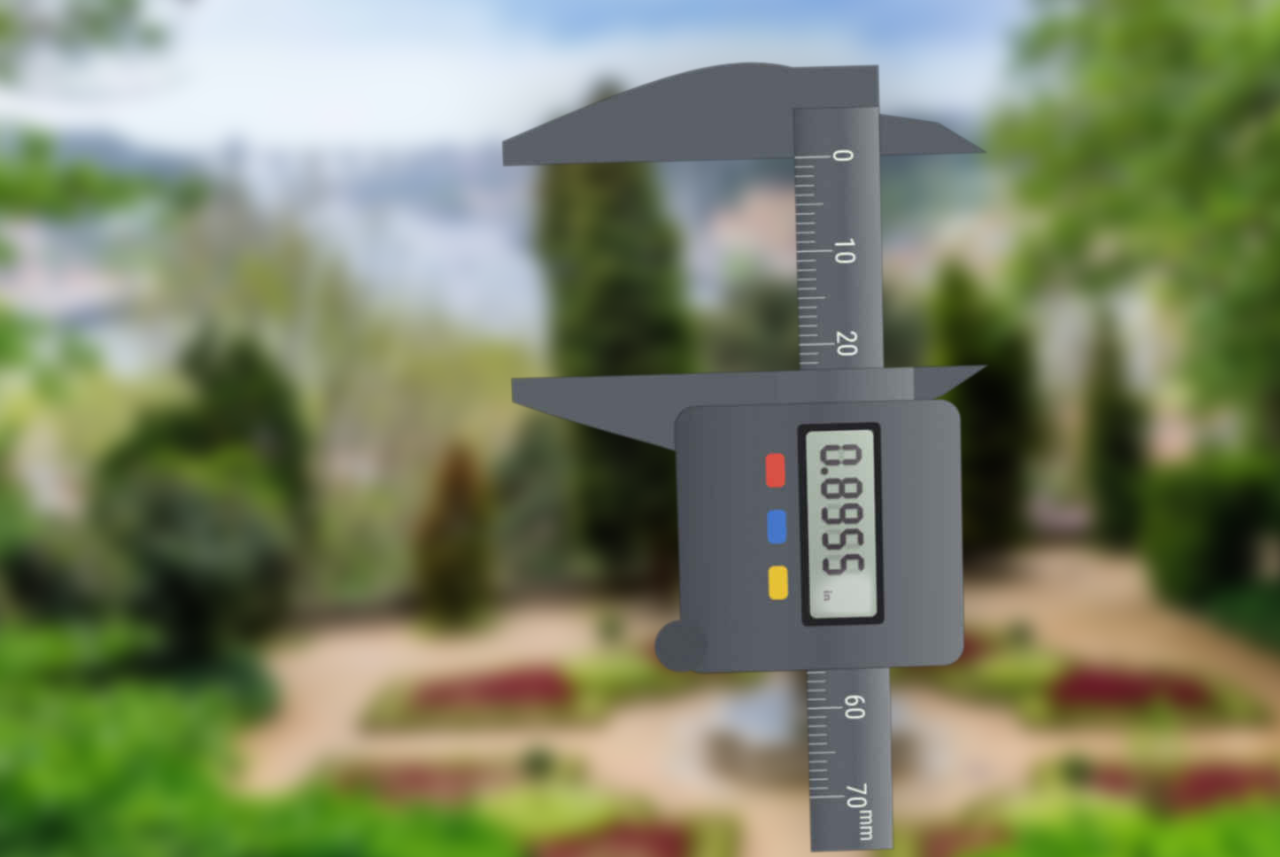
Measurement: 0.8955 in
